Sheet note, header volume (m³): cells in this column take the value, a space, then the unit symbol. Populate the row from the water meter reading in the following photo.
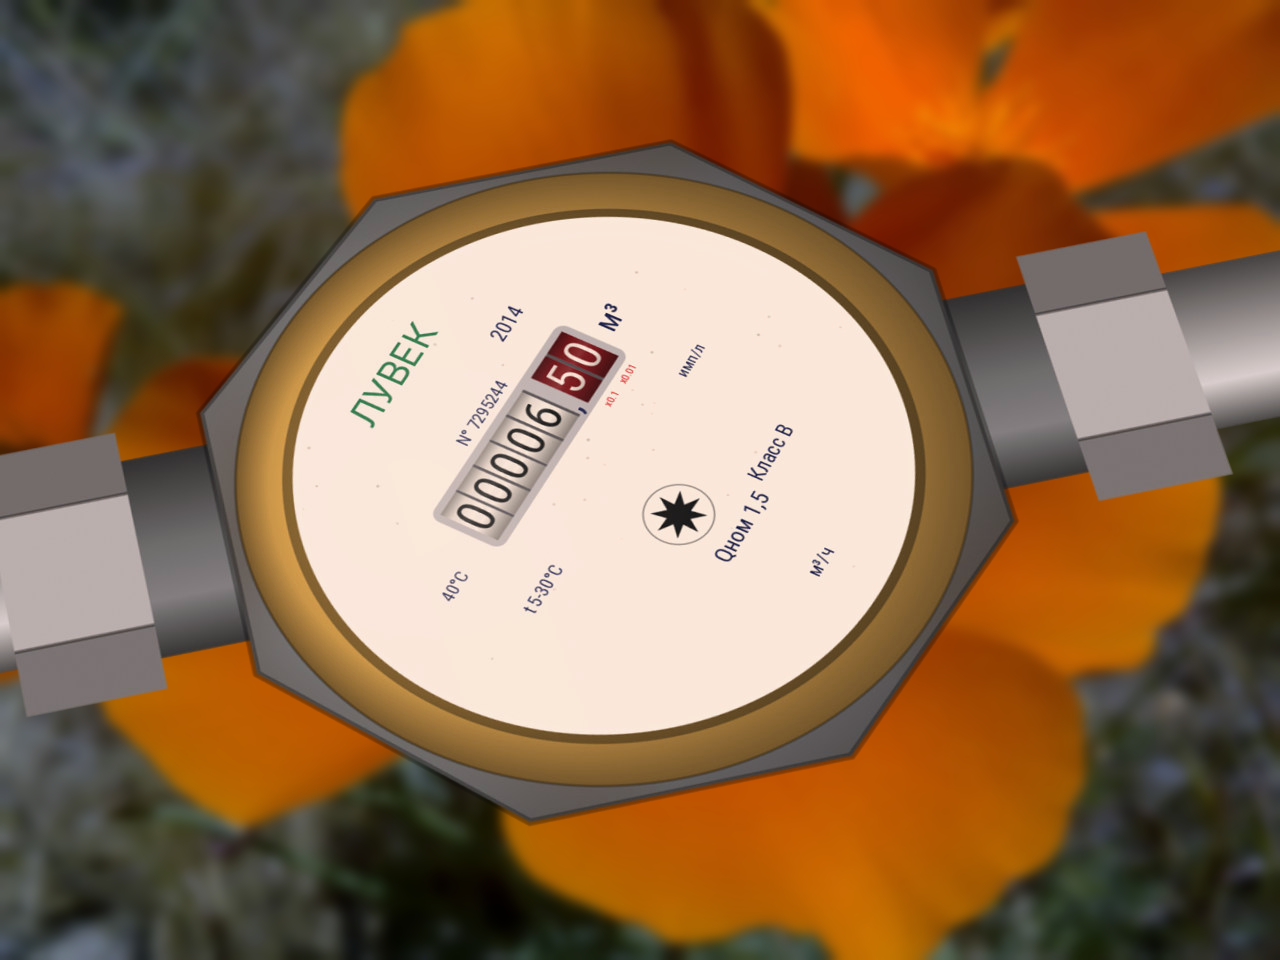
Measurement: 6.50 m³
